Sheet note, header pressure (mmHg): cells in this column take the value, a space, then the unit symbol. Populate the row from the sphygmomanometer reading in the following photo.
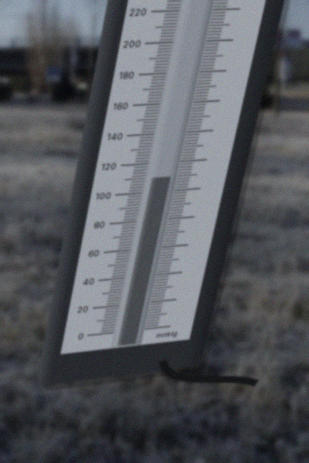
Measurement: 110 mmHg
